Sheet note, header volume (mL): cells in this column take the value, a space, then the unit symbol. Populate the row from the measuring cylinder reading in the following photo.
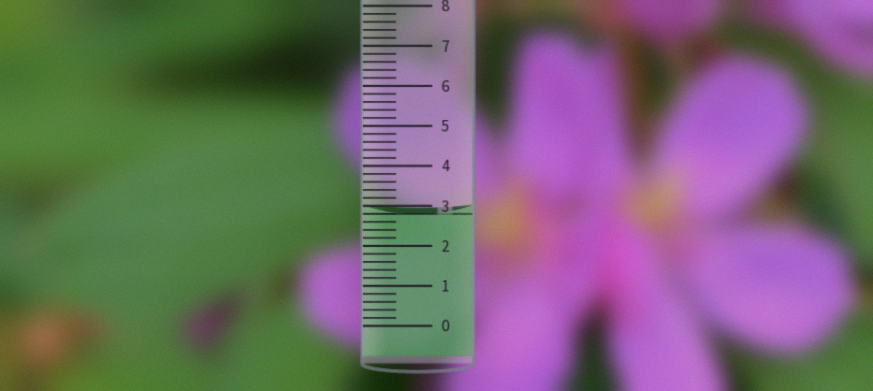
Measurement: 2.8 mL
